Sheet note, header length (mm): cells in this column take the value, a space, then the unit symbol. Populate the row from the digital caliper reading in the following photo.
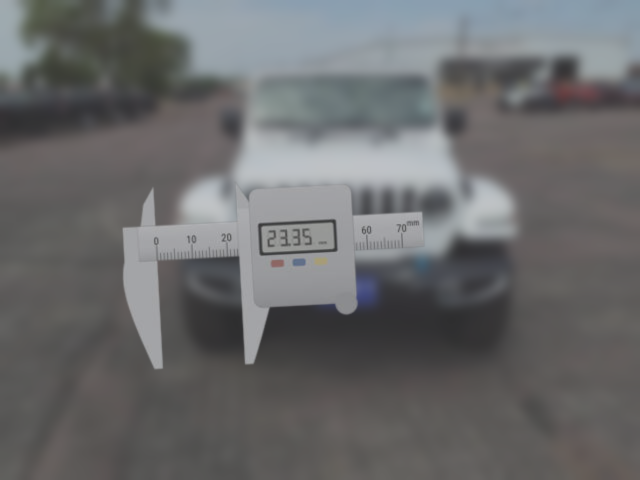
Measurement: 23.35 mm
